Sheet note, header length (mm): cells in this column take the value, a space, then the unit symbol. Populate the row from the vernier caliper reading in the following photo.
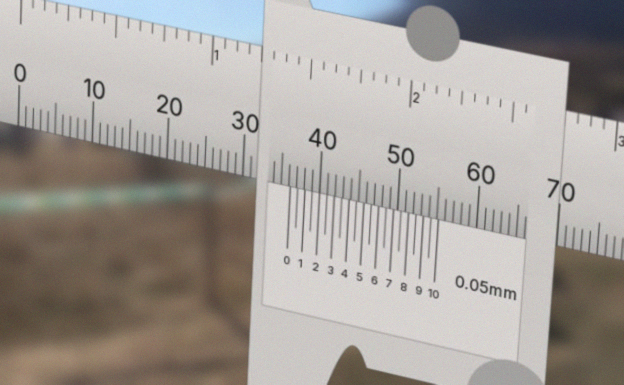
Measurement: 36.2 mm
